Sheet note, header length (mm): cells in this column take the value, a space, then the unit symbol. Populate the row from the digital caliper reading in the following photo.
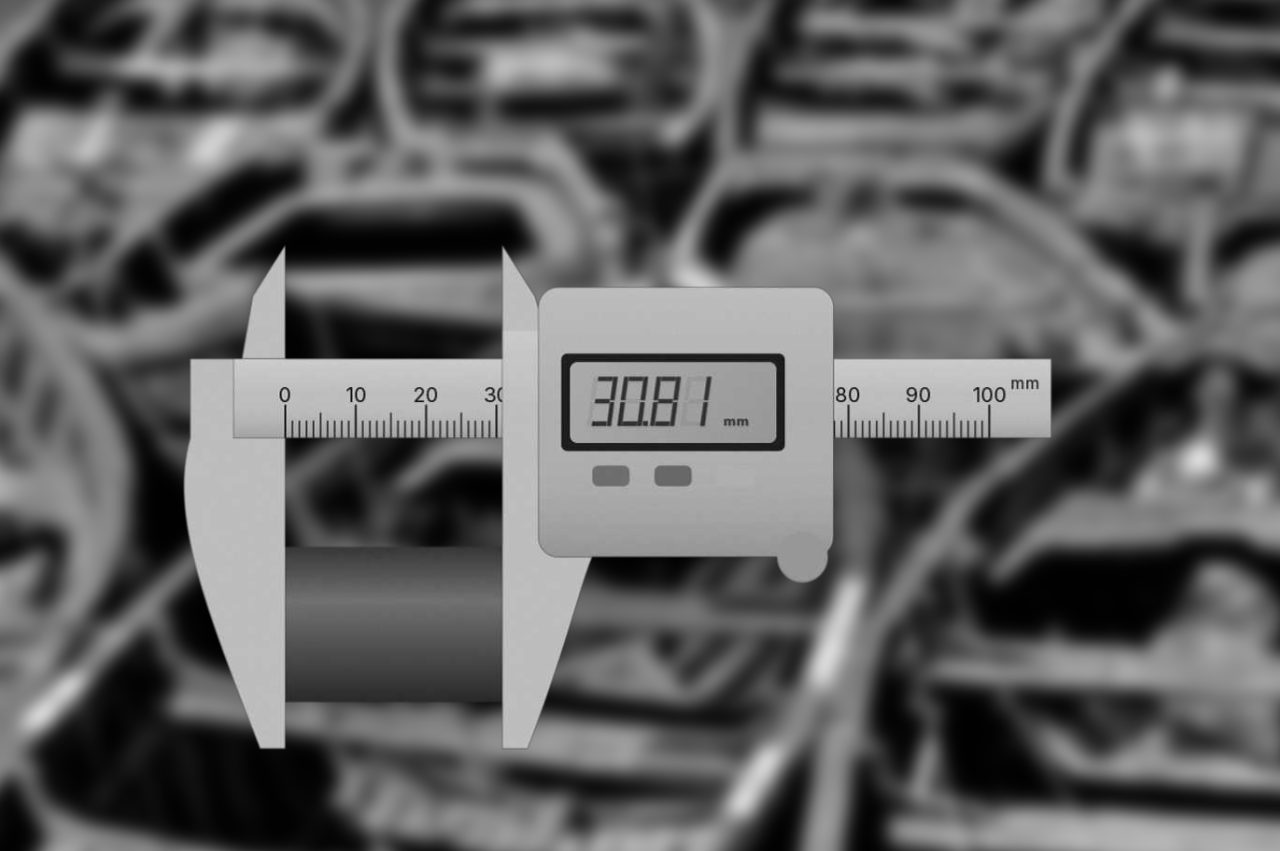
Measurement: 30.81 mm
